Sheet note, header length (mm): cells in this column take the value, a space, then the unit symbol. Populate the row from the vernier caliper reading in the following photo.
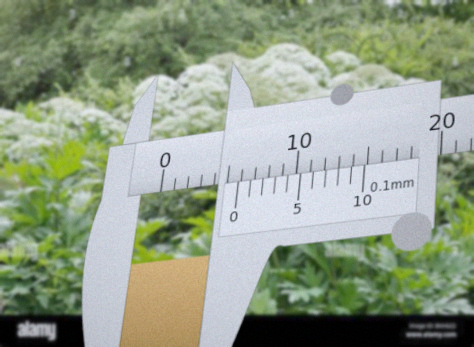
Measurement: 5.8 mm
